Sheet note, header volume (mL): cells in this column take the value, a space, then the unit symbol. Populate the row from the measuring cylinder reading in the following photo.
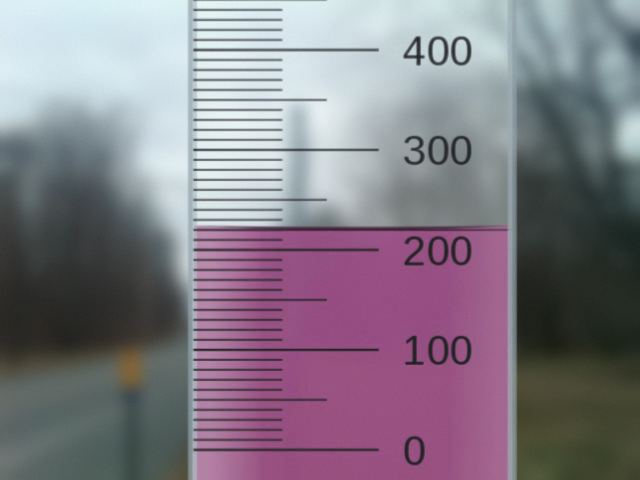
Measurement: 220 mL
